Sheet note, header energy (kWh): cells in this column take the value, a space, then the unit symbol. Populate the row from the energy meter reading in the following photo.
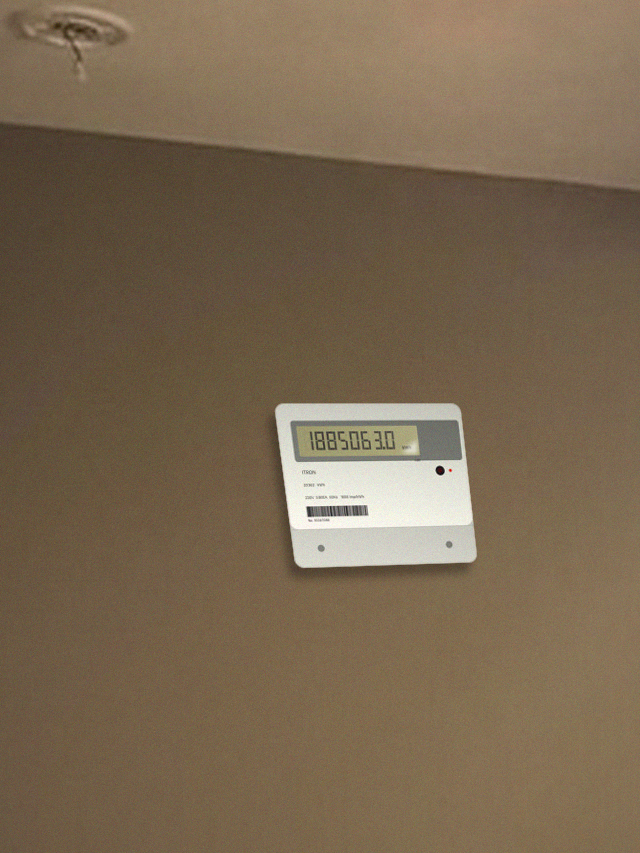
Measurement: 1885063.0 kWh
